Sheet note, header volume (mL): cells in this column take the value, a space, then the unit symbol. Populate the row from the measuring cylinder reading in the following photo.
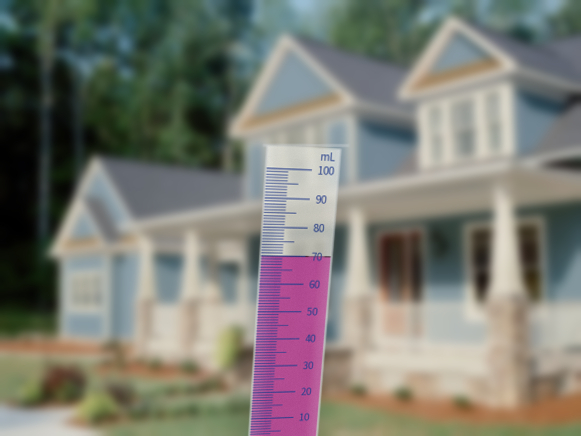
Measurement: 70 mL
